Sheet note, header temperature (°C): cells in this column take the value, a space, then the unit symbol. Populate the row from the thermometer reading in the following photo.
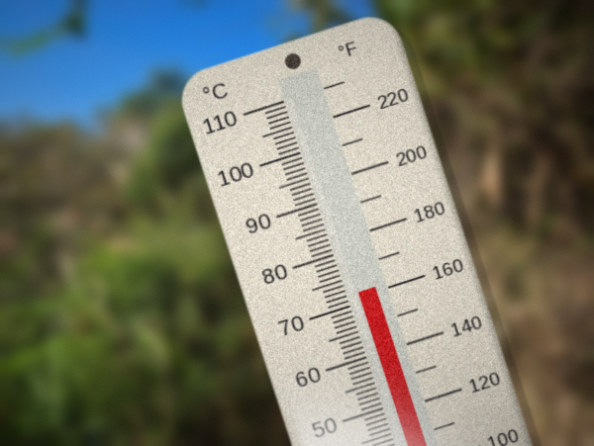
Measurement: 72 °C
